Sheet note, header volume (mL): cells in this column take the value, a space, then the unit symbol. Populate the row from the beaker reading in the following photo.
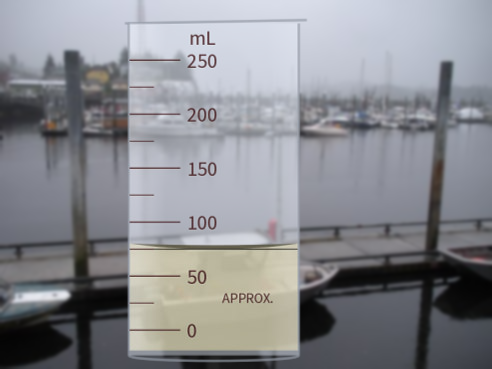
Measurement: 75 mL
